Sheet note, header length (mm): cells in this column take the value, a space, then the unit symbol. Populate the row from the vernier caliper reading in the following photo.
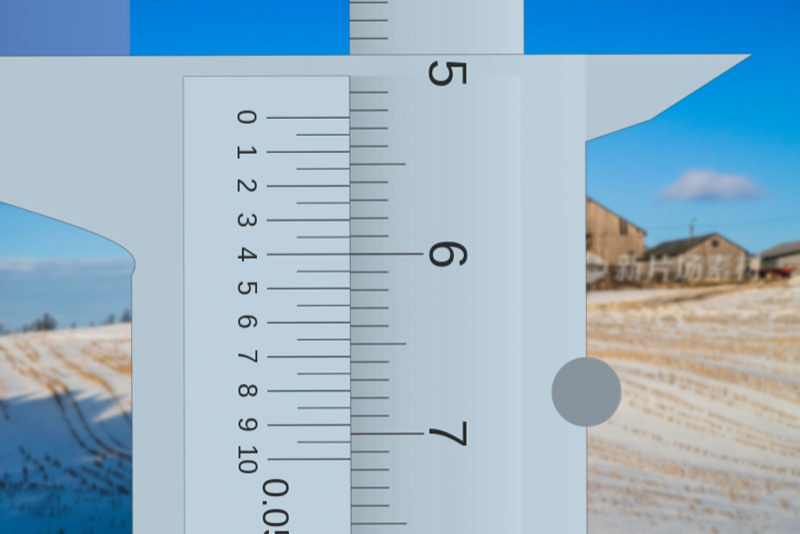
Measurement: 52.4 mm
